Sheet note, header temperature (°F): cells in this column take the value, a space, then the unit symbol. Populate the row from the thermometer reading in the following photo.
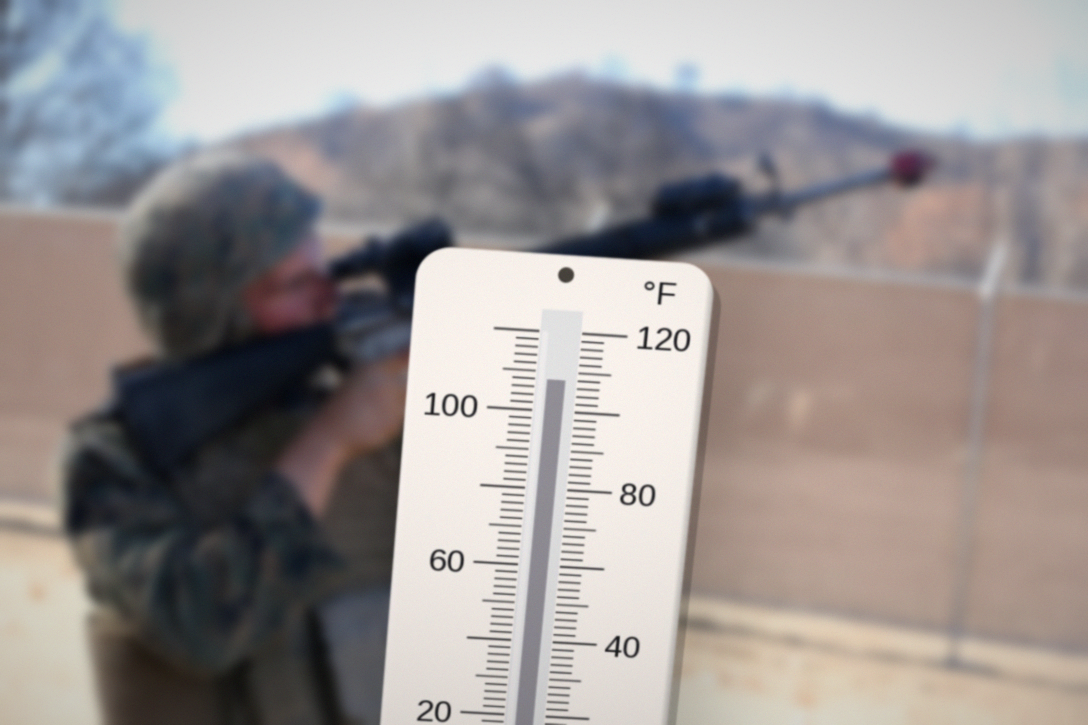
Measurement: 108 °F
